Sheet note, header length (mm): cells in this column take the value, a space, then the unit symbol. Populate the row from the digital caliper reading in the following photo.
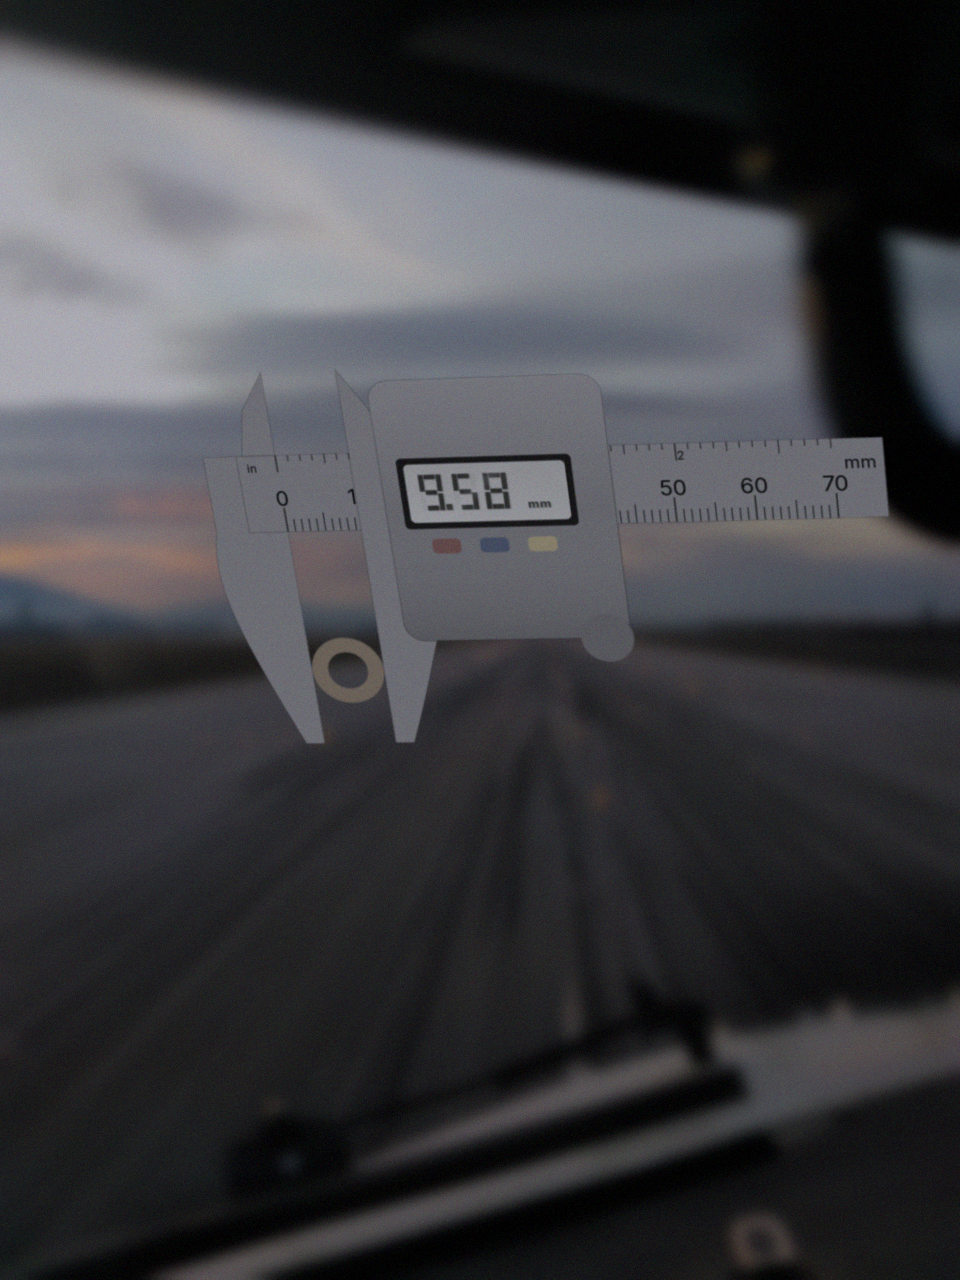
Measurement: 9.58 mm
